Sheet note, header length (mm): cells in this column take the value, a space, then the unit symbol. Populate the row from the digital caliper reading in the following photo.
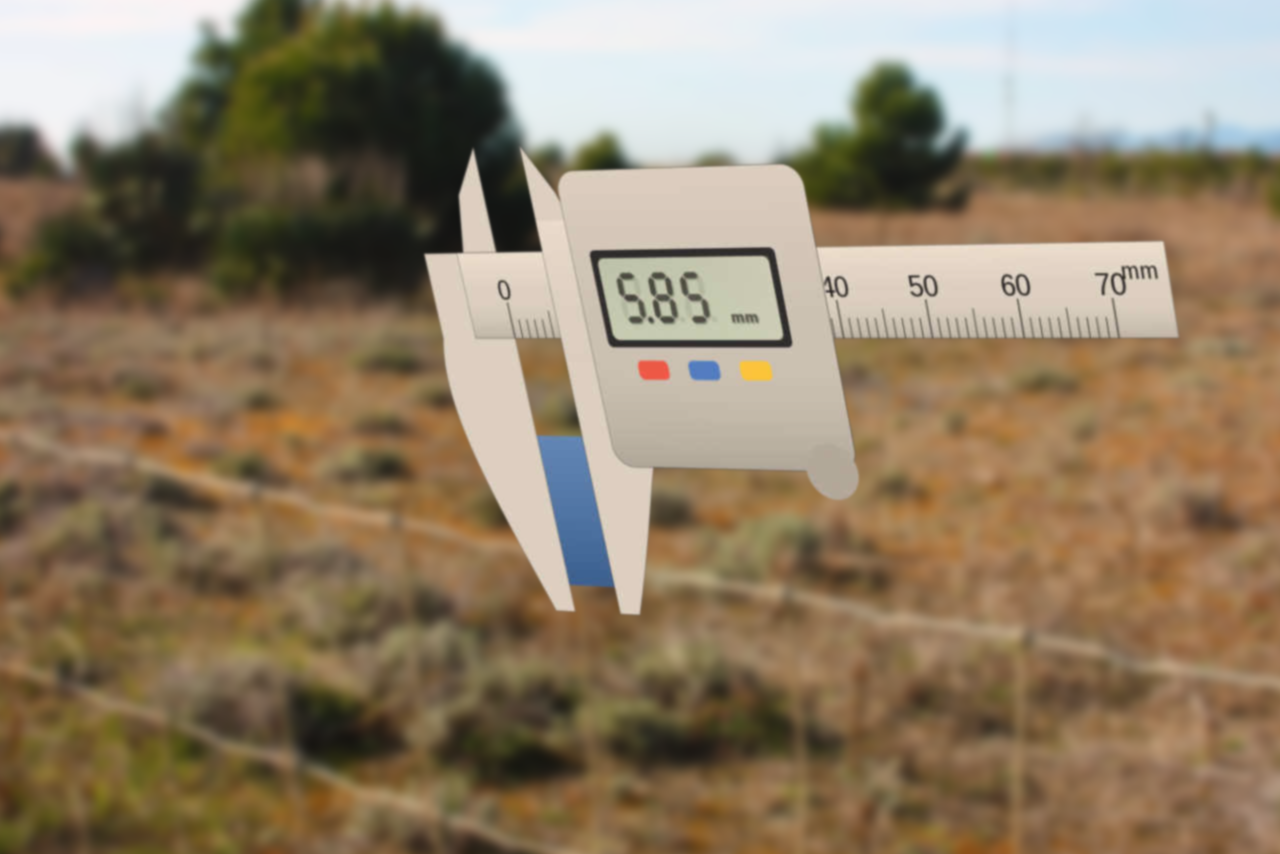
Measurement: 5.85 mm
